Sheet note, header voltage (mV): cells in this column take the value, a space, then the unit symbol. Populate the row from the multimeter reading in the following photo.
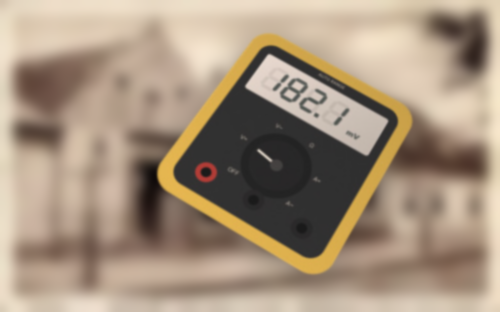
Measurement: 182.1 mV
